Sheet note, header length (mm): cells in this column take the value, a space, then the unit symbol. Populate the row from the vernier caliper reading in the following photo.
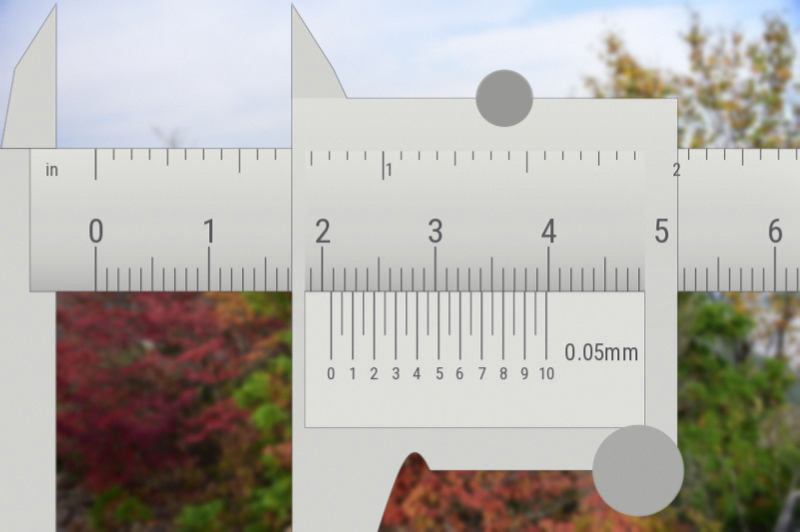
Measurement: 20.8 mm
